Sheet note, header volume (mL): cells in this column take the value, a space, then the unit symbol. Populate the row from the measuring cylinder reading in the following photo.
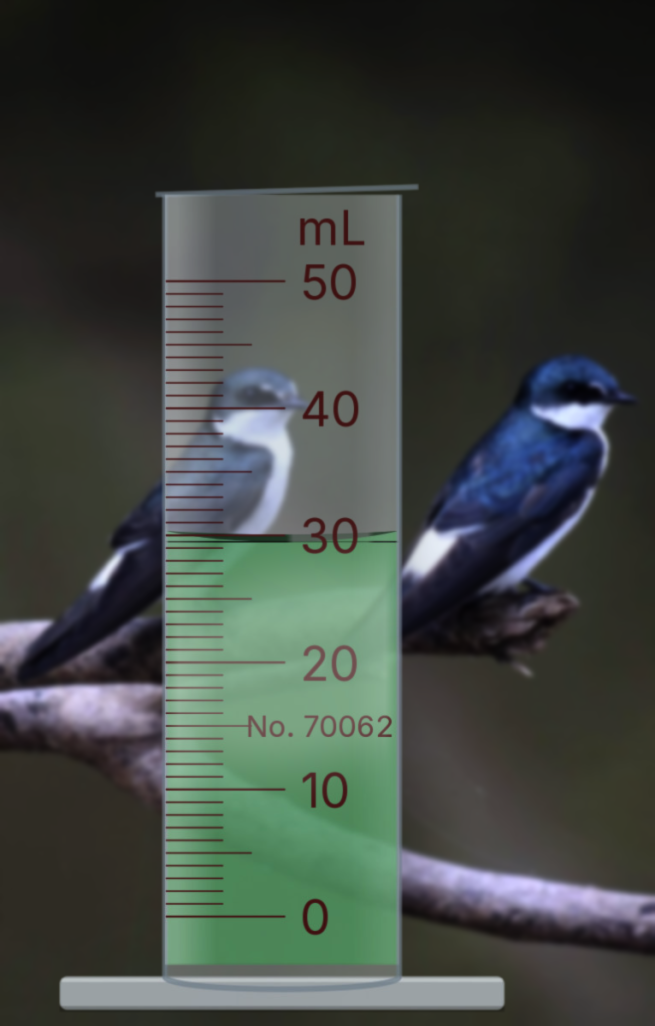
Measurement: 29.5 mL
